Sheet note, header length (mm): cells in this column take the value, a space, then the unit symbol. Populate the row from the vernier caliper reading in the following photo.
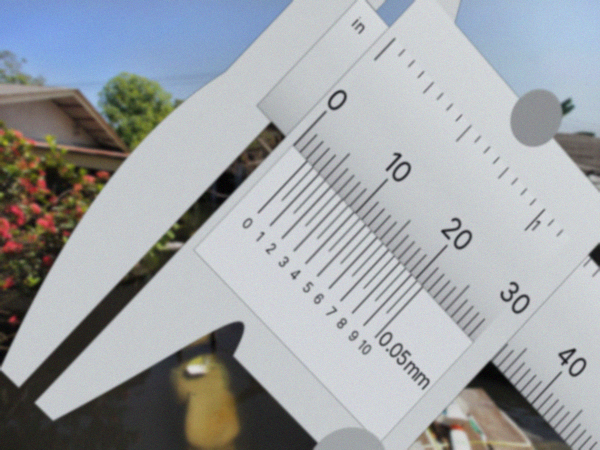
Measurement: 2.2 mm
